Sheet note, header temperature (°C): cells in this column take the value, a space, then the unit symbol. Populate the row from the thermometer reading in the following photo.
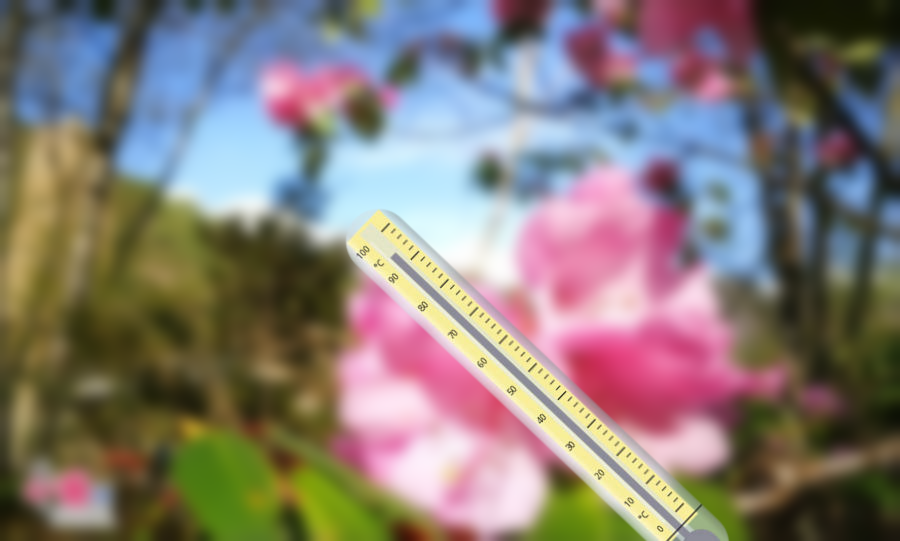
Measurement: 94 °C
